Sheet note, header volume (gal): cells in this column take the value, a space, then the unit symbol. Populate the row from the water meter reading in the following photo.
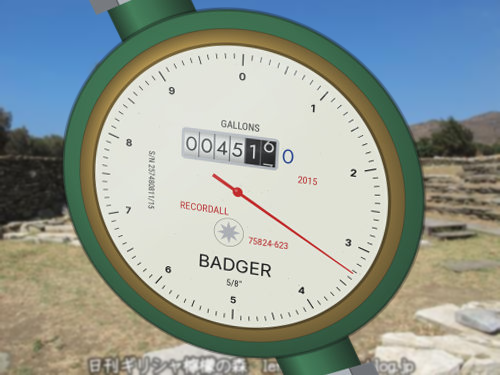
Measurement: 45163.3 gal
